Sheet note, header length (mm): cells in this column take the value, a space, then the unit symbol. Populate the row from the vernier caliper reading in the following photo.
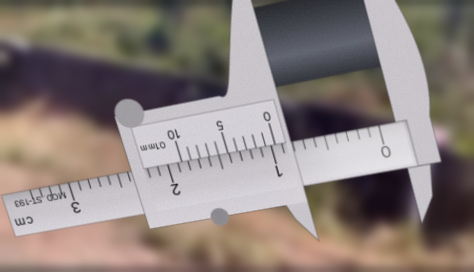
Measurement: 9.6 mm
